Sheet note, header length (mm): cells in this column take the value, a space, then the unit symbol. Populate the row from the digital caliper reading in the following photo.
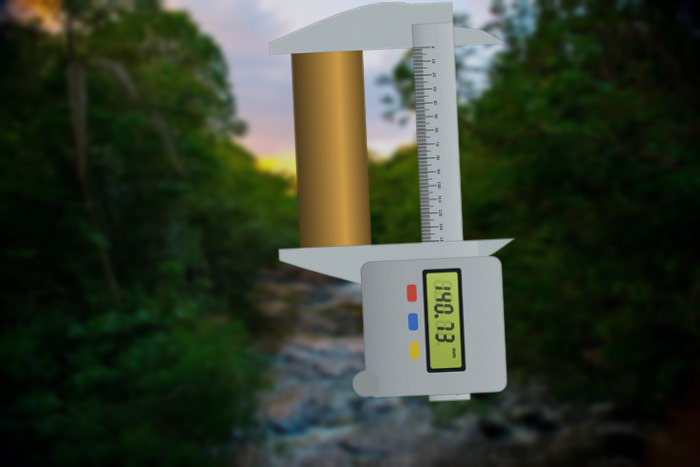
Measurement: 140.73 mm
